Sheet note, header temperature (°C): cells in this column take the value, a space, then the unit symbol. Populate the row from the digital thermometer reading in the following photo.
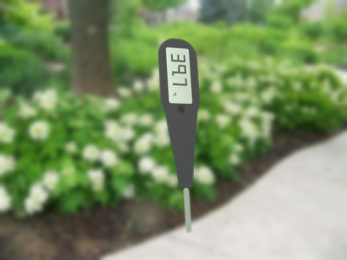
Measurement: 39.7 °C
